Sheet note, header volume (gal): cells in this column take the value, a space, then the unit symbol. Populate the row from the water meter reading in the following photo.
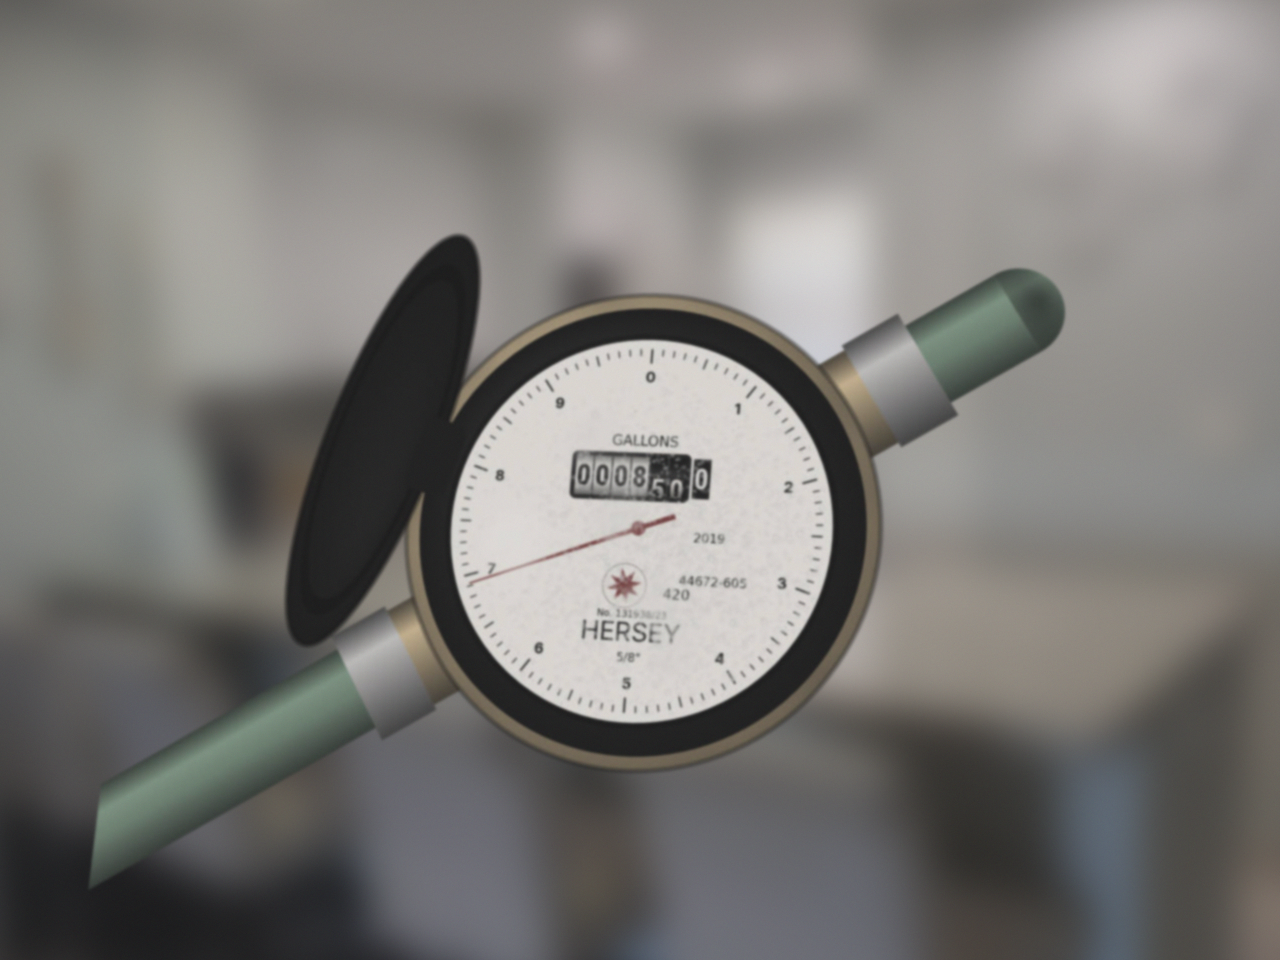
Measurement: 8496.9 gal
